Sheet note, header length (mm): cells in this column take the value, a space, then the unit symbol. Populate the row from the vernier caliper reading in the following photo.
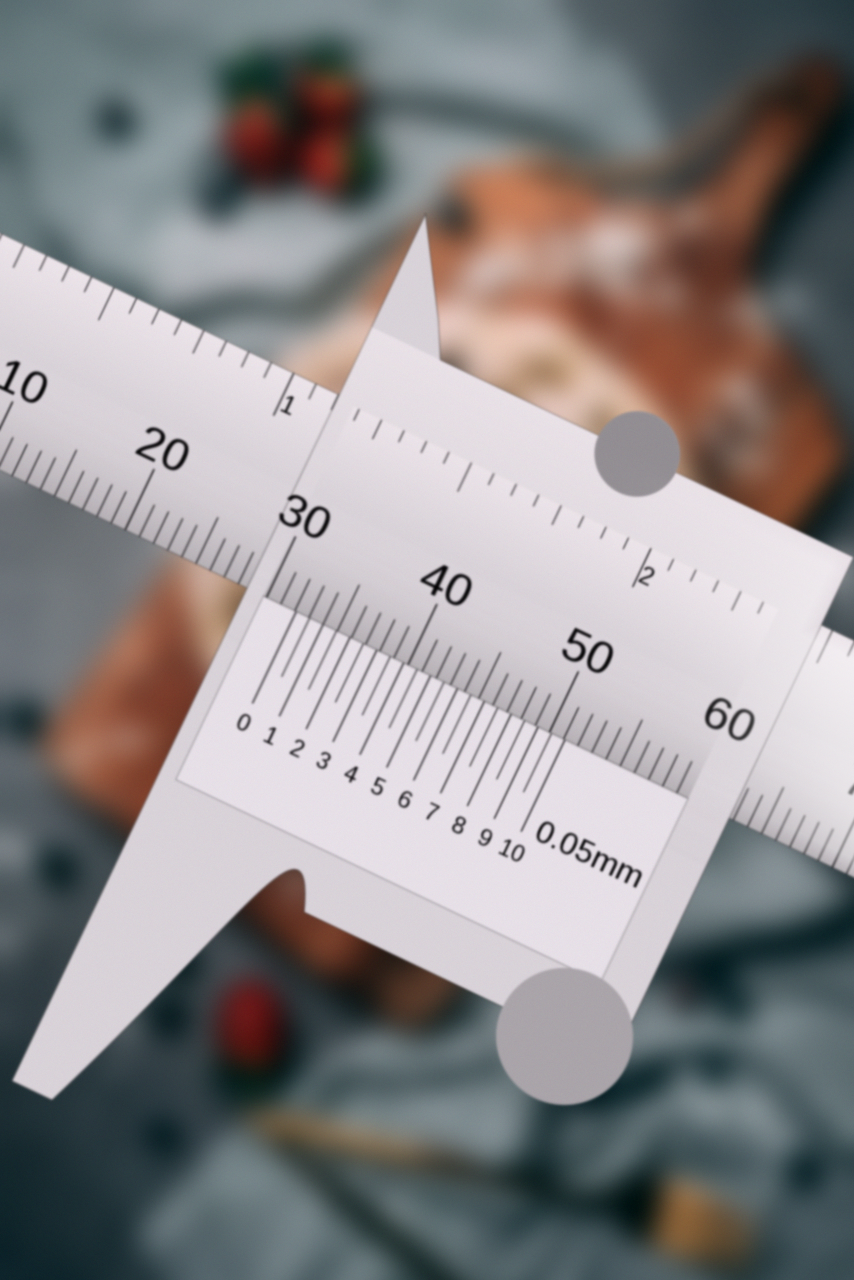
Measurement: 32.1 mm
